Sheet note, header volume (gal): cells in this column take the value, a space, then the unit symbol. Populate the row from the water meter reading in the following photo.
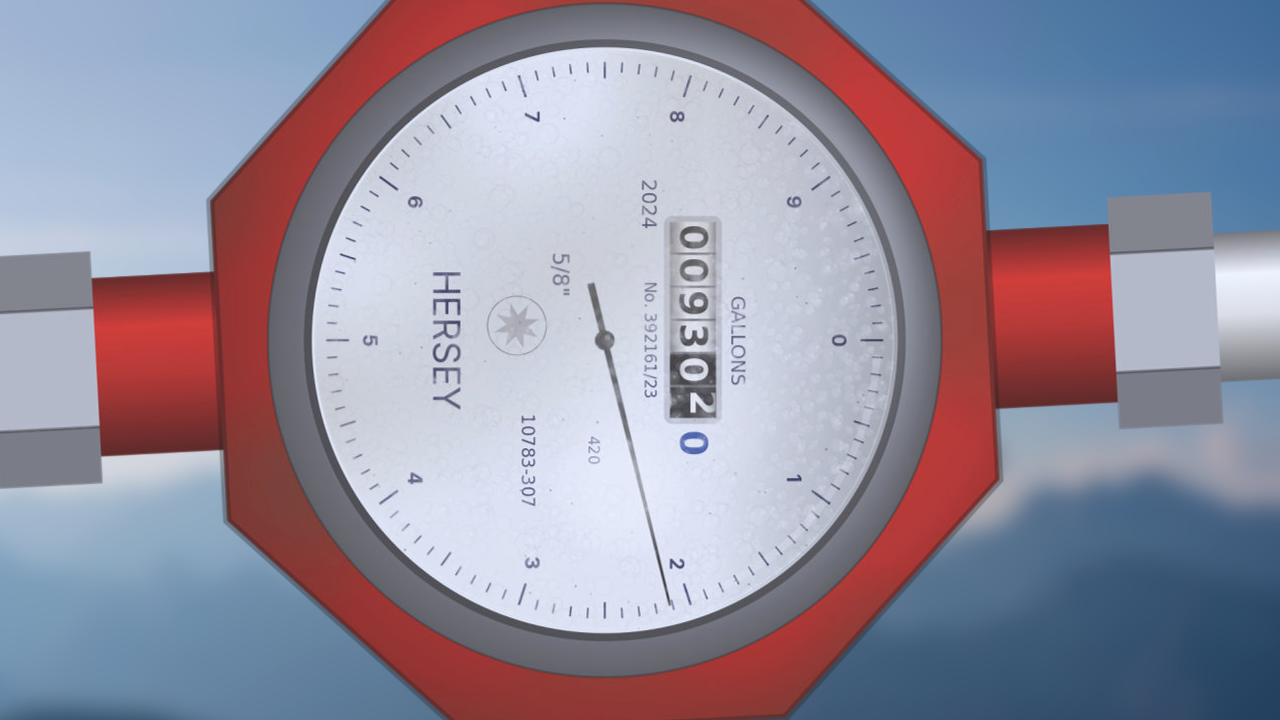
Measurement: 93022.1 gal
